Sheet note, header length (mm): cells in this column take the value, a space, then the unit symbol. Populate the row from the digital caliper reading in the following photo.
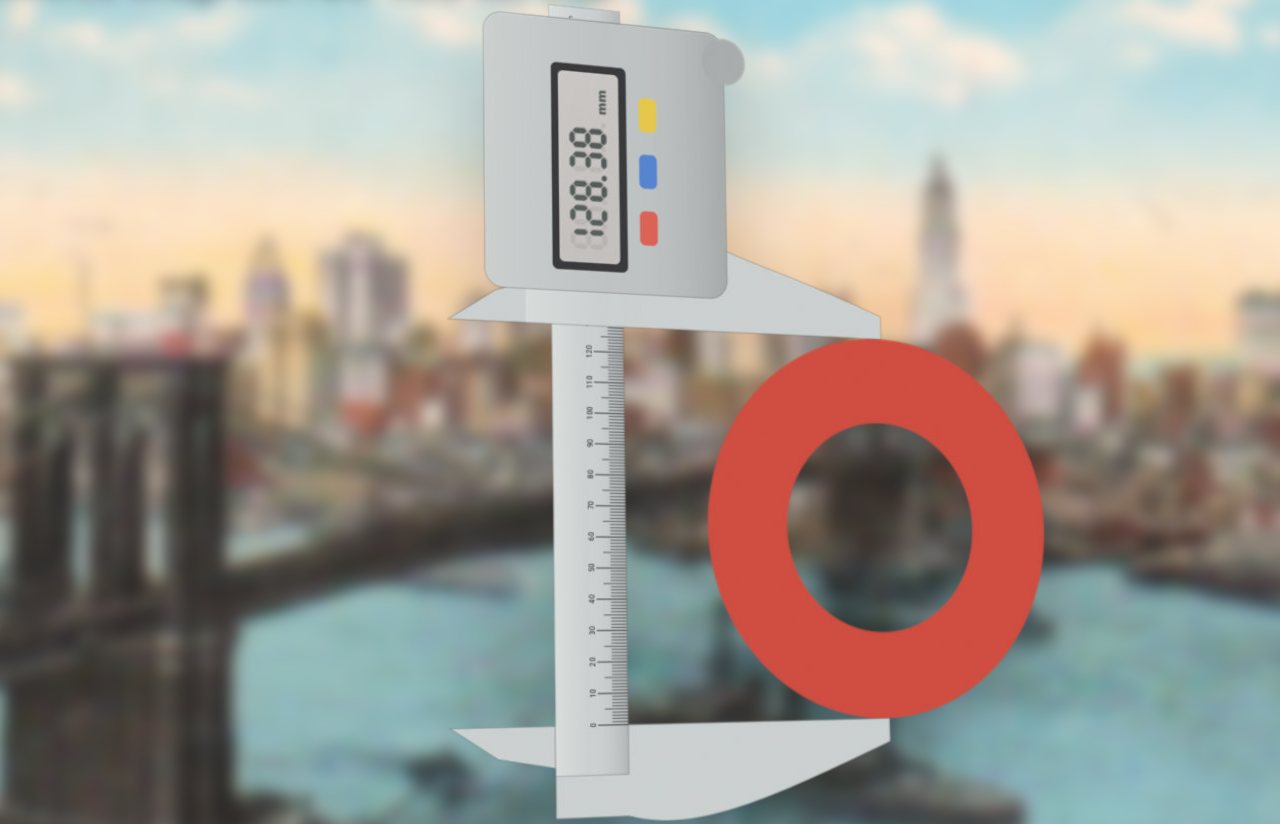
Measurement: 128.38 mm
